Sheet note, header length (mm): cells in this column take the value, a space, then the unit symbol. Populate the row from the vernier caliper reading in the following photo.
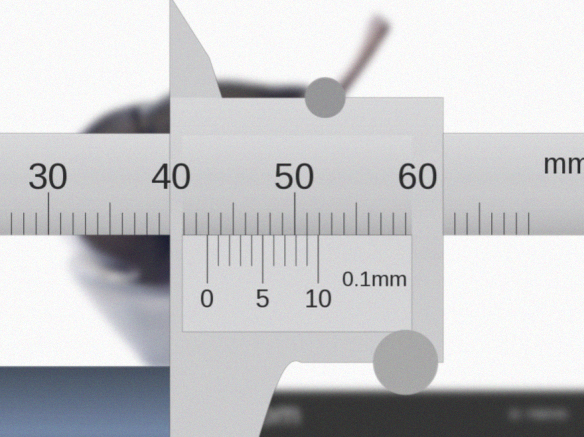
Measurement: 42.9 mm
